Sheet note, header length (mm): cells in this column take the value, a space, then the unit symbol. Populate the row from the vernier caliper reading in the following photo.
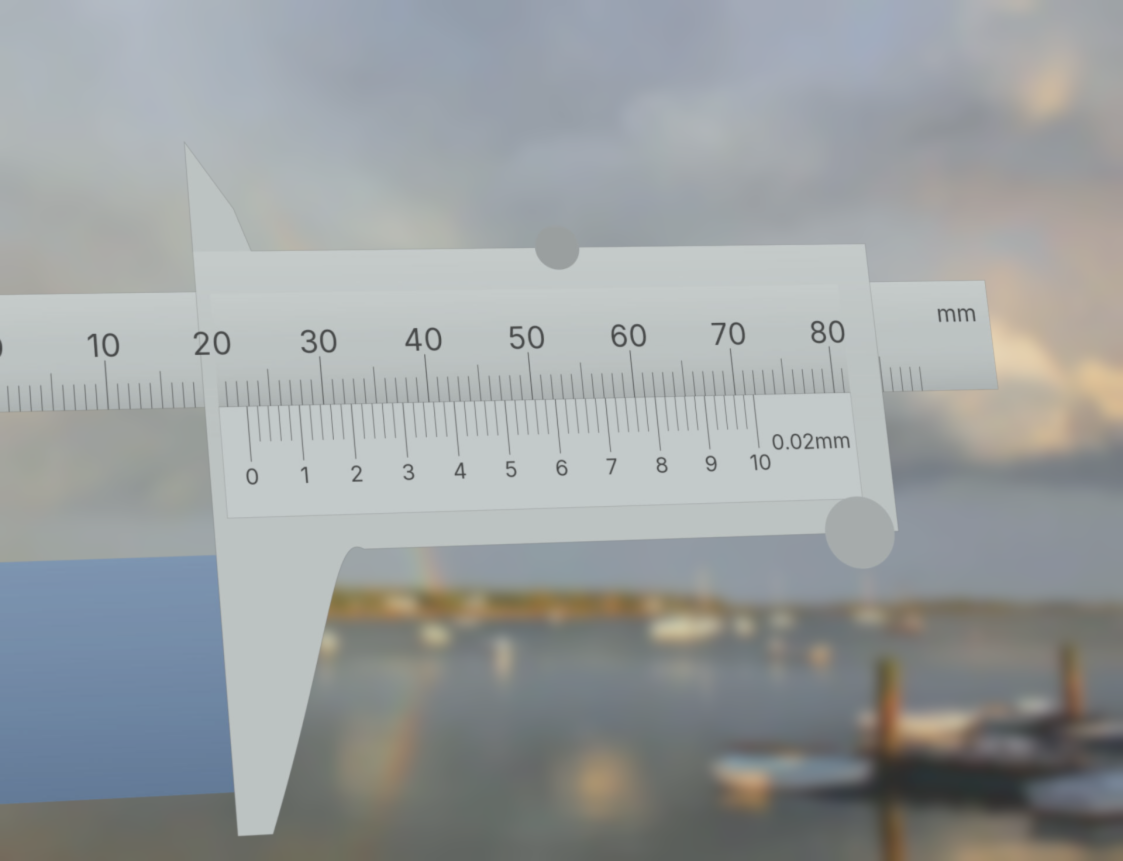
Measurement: 22.8 mm
